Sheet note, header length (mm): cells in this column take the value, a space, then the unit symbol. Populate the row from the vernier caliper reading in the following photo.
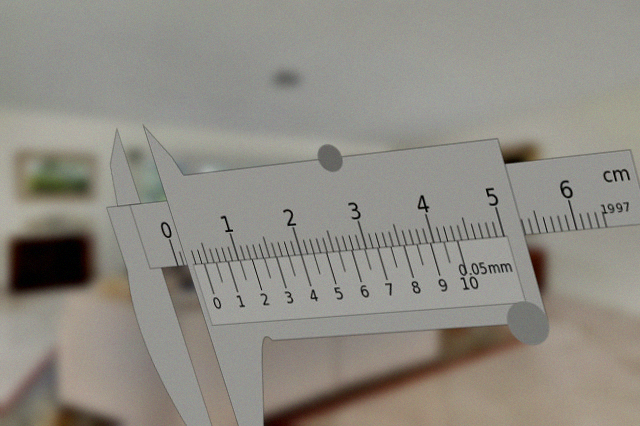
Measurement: 4.4 mm
